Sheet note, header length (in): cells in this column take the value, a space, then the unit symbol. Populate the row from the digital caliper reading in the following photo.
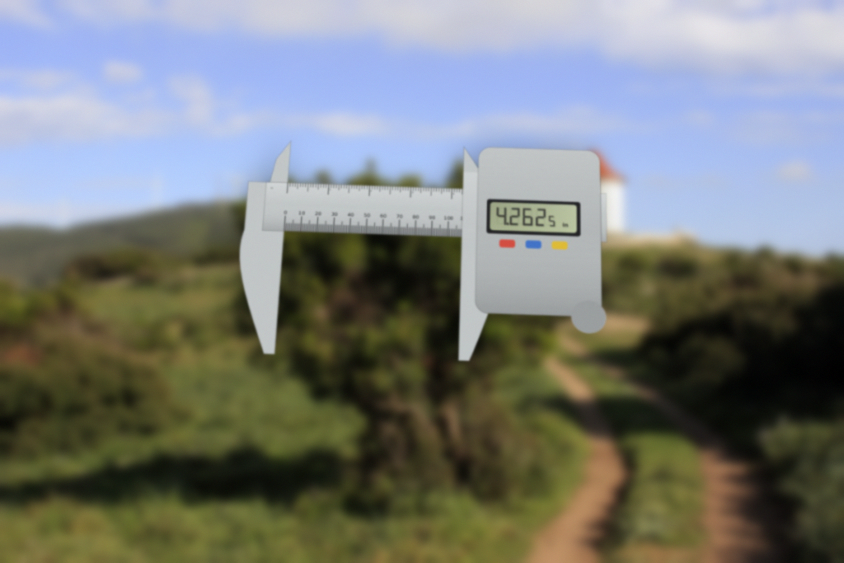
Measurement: 4.2625 in
